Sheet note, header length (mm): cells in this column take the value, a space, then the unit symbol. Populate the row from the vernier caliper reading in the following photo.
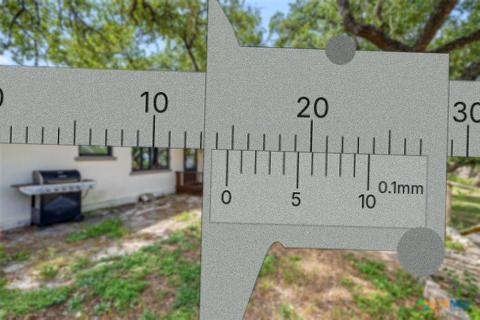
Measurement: 14.7 mm
